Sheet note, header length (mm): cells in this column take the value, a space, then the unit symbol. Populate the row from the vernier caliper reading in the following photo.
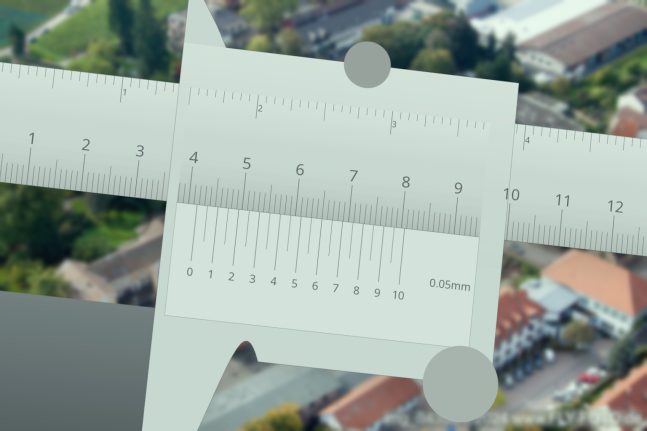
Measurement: 41.6 mm
